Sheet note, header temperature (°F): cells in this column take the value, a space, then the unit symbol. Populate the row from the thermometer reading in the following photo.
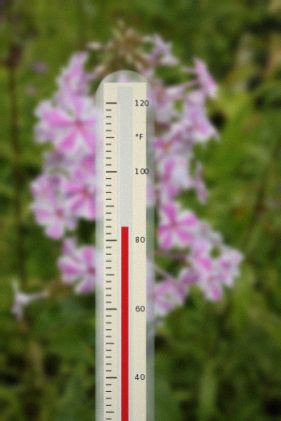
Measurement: 84 °F
